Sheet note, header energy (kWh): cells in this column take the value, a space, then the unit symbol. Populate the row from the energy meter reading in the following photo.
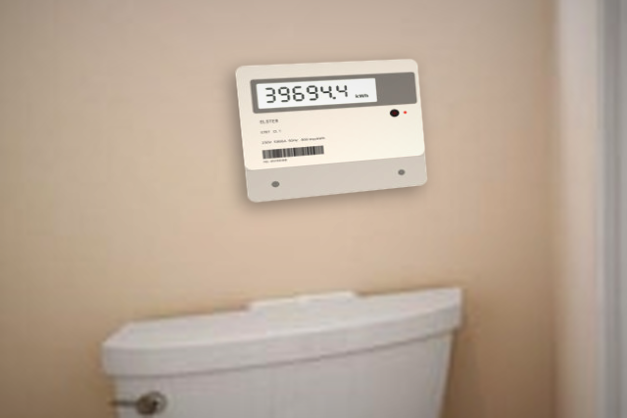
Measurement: 39694.4 kWh
